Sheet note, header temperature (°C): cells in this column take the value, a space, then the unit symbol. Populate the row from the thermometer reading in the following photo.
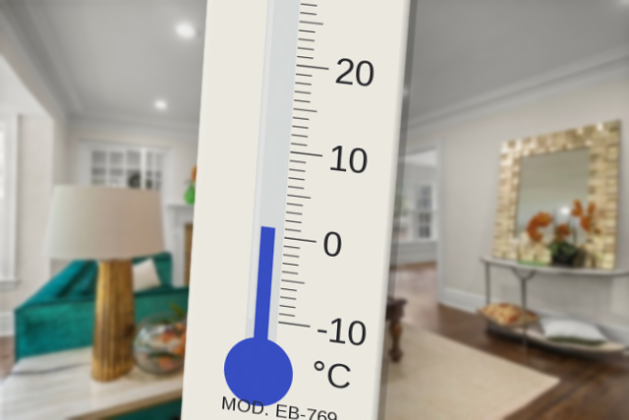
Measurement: 1 °C
